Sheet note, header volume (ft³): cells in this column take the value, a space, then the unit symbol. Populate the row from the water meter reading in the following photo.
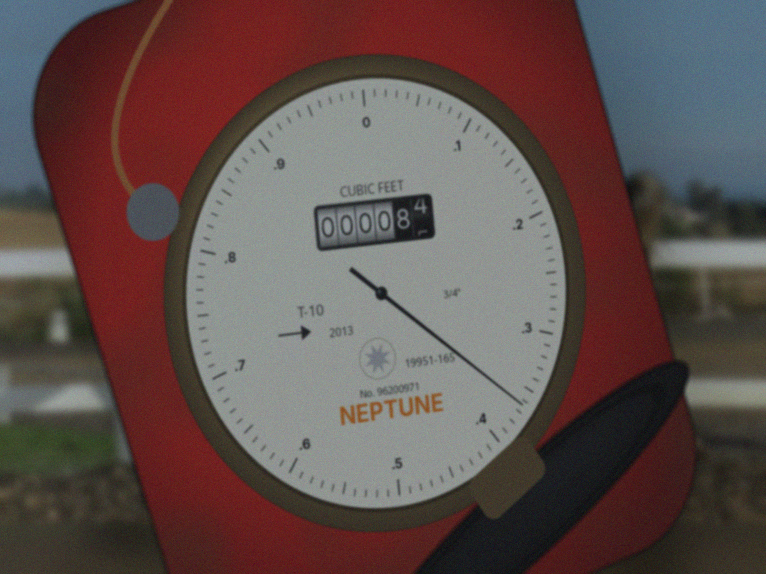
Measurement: 84.36 ft³
